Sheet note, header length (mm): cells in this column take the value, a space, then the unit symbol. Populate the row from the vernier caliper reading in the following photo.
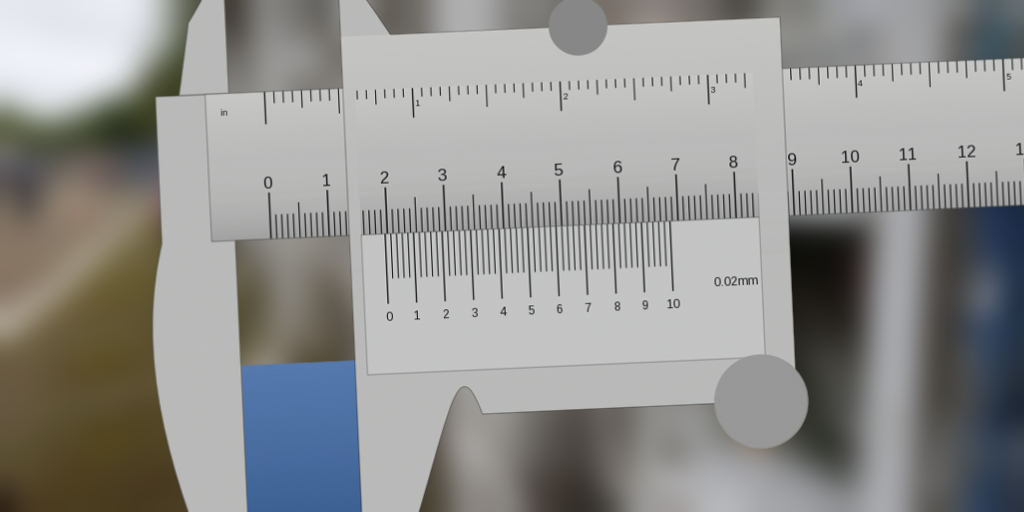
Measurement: 19.6 mm
